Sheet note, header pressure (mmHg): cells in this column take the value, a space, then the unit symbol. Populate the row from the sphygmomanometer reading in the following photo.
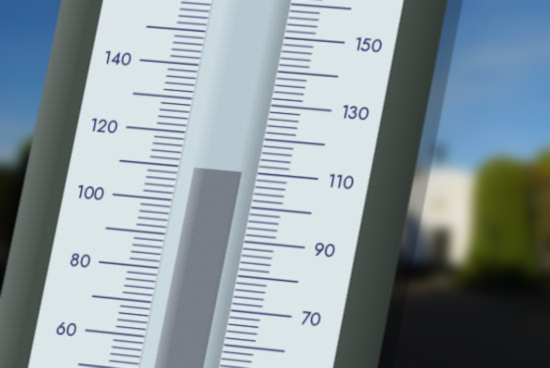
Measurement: 110 mmHg
